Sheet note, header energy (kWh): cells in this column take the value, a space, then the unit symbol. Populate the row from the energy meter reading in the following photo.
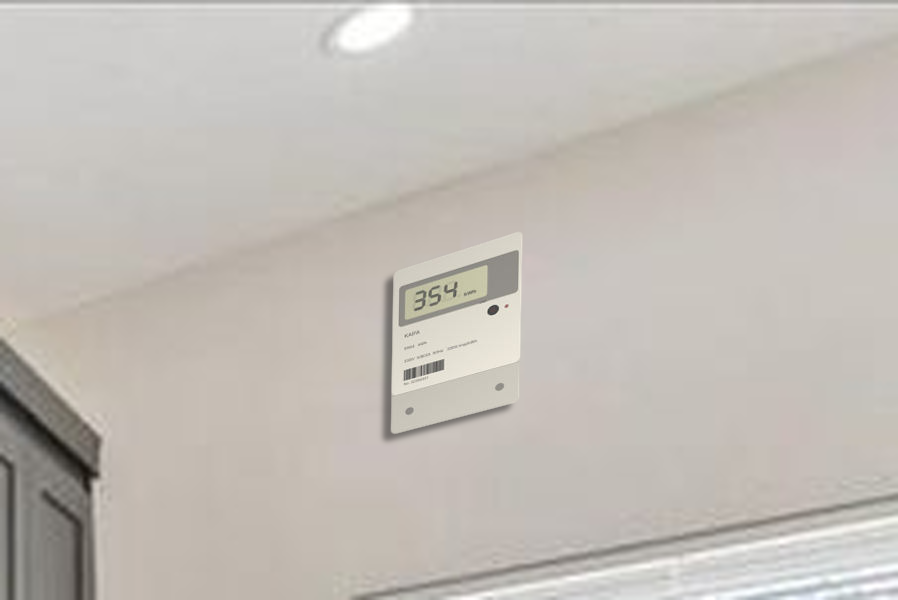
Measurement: 354 kWh
